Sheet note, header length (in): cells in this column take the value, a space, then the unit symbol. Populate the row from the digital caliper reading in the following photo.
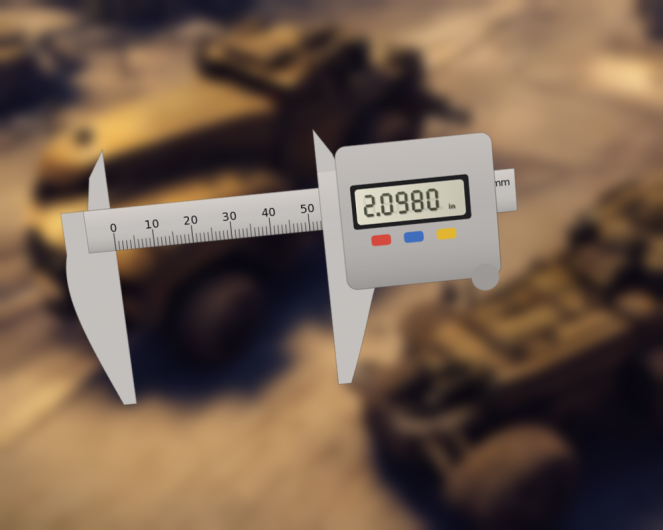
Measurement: 2.0980 in
